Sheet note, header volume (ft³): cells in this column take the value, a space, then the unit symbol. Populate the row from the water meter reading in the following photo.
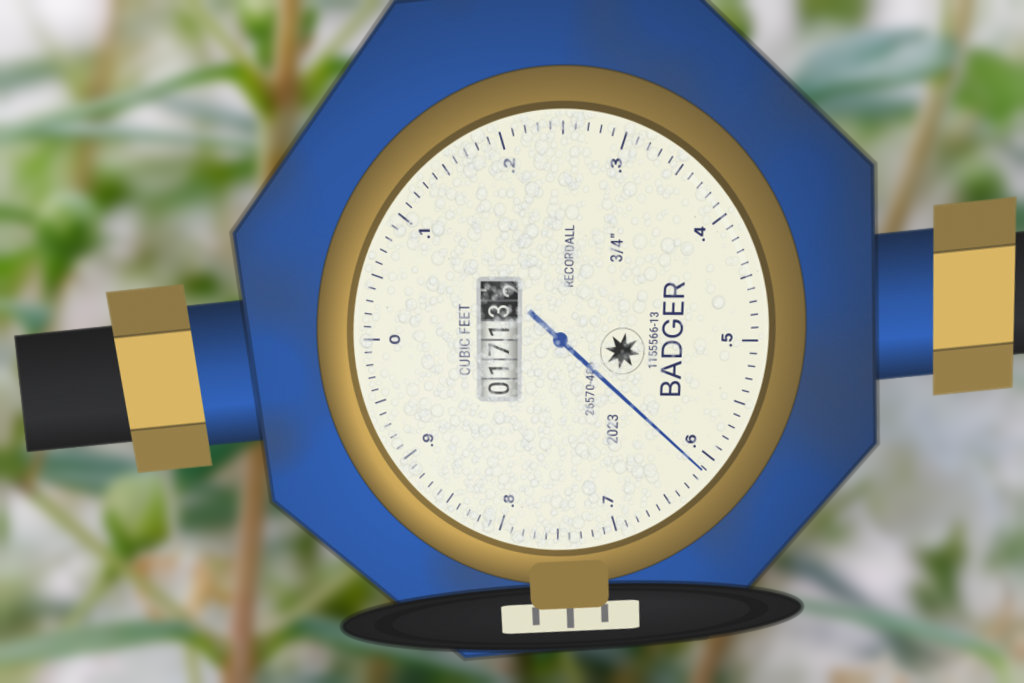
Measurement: 17131.61 ft³
